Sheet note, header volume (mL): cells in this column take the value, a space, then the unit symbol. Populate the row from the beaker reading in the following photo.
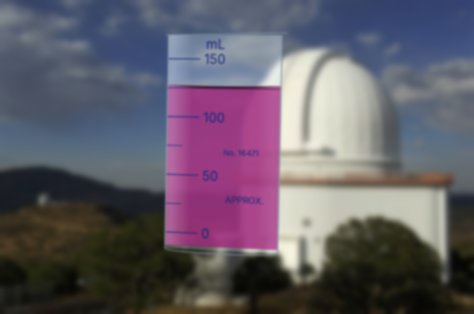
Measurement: 125 mL
